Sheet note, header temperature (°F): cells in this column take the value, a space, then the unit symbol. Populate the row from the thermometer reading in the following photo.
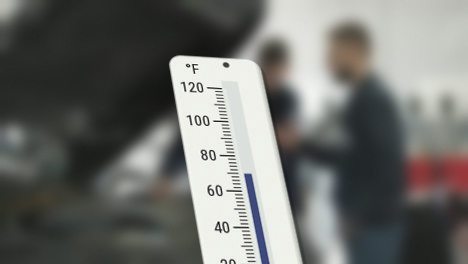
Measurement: 70 °F
